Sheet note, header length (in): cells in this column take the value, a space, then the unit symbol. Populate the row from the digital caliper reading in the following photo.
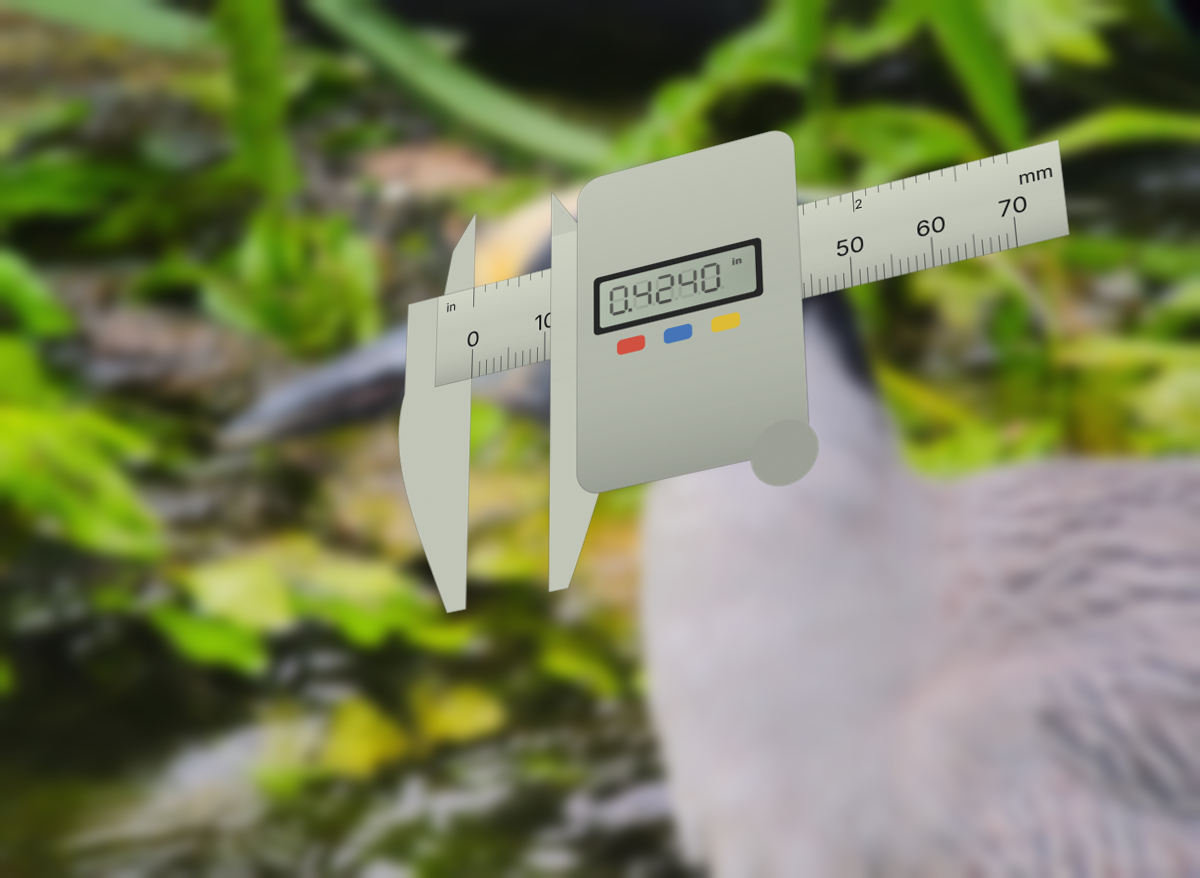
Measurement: 0.4240 in
